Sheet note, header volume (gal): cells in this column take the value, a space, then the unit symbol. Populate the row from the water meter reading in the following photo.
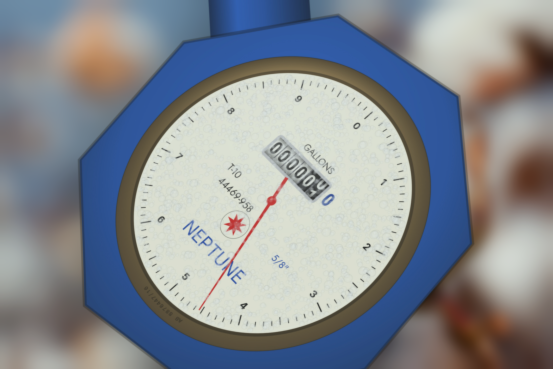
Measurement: 4.5 gal
